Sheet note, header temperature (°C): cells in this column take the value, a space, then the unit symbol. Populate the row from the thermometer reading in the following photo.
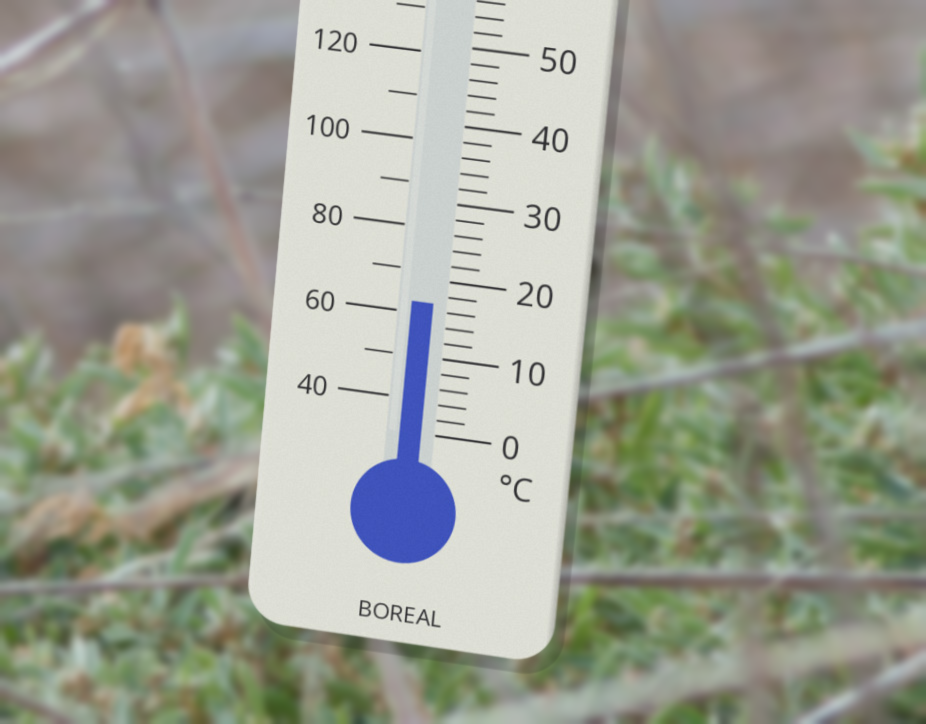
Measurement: 17 °C
